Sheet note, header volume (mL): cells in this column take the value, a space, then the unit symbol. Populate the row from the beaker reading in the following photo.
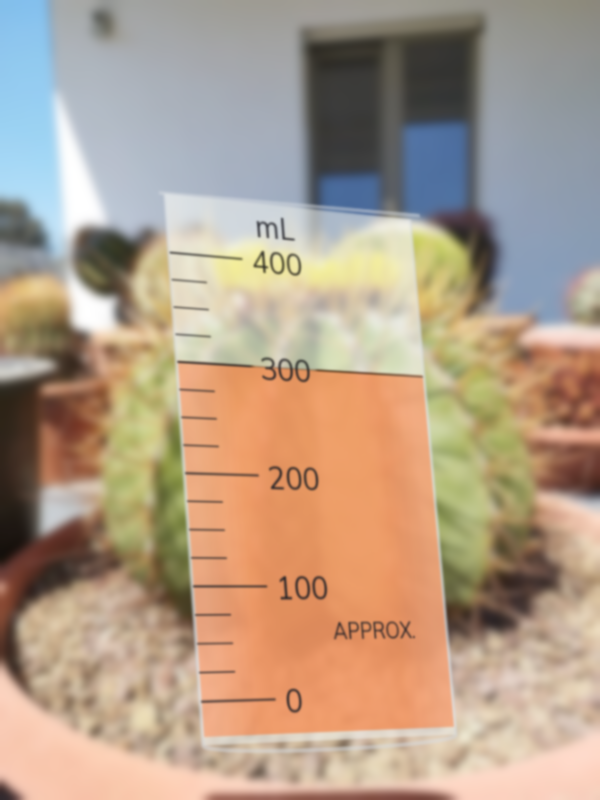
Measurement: 300 mL
